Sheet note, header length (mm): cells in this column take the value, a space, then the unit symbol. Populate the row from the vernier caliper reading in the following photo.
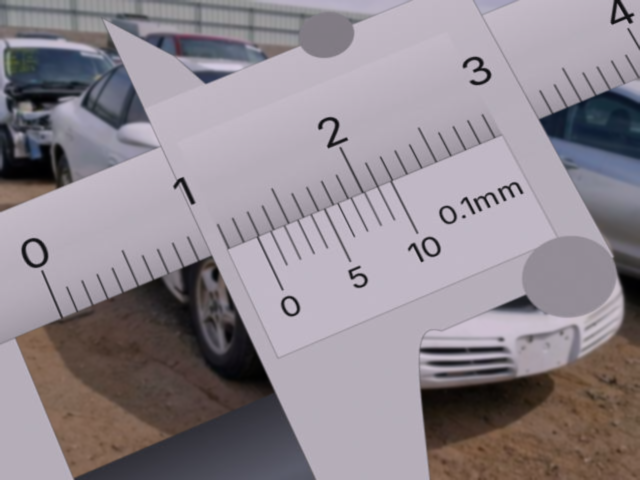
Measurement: 12.9 mm
